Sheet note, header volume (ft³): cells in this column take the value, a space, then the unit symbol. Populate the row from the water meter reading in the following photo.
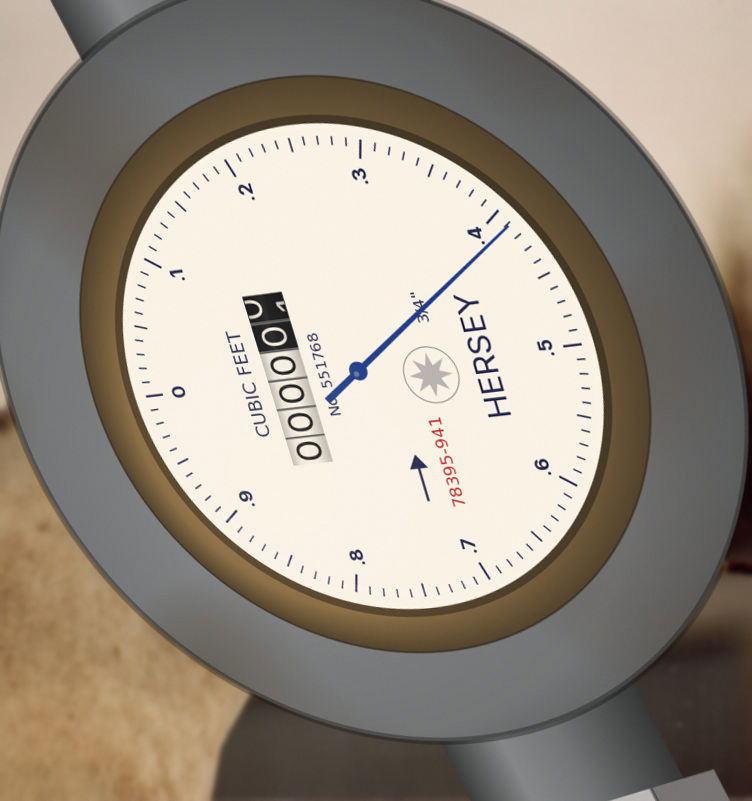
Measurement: 0.41 ft³
